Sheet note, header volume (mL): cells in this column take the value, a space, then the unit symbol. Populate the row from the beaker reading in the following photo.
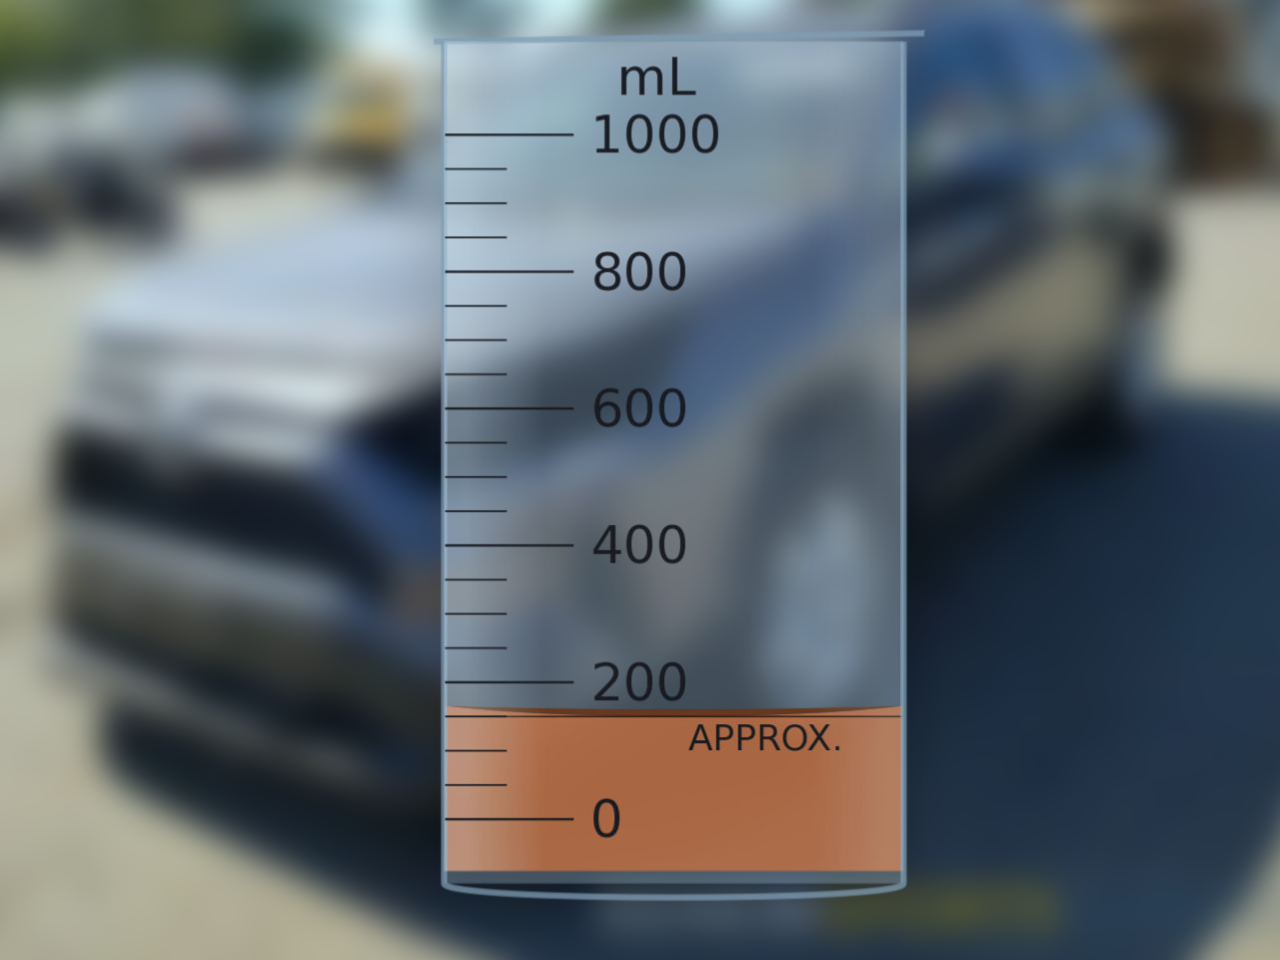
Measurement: 150 mL
